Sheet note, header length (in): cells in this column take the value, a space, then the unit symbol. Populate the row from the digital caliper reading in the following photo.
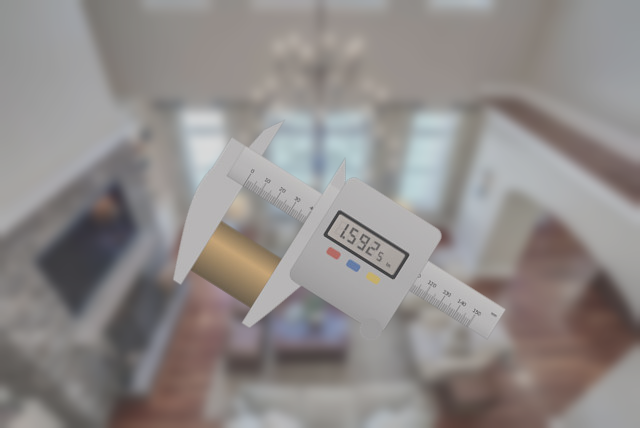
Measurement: 1.5925 in
